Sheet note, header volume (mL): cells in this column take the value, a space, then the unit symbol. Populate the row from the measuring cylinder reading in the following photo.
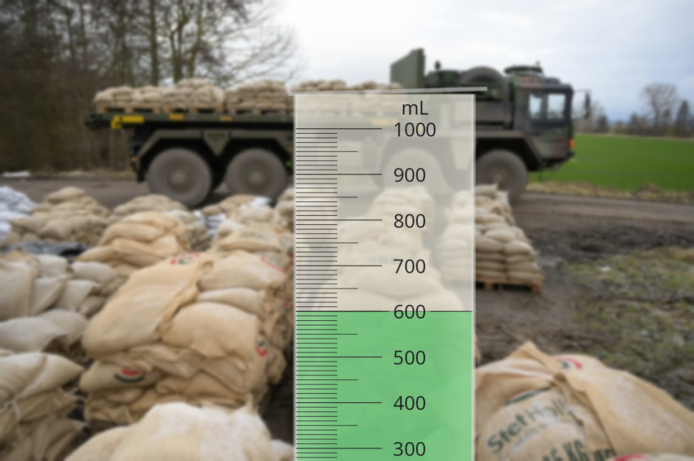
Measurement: 600 mL
